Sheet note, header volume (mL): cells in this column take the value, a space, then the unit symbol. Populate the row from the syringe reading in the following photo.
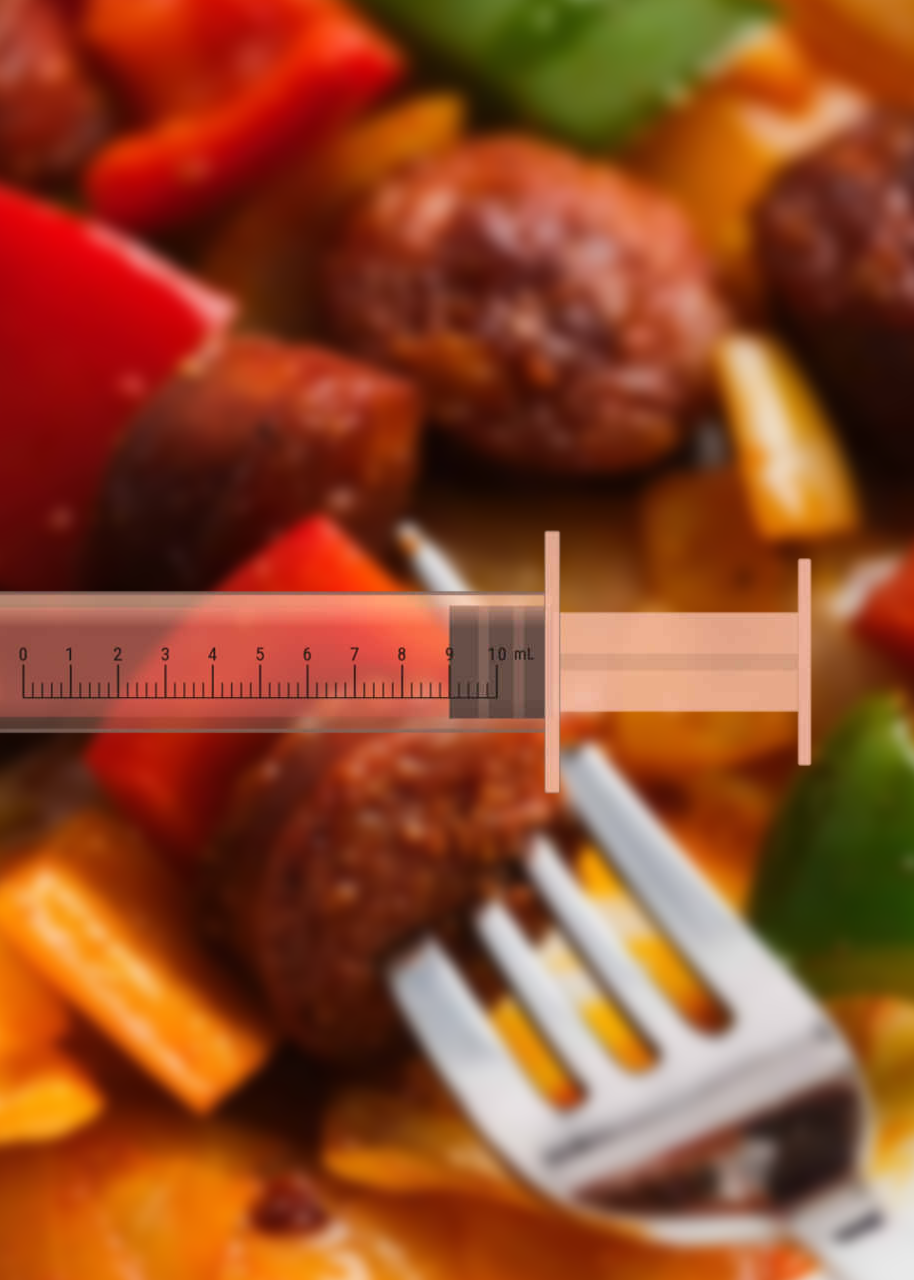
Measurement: 9 mL
